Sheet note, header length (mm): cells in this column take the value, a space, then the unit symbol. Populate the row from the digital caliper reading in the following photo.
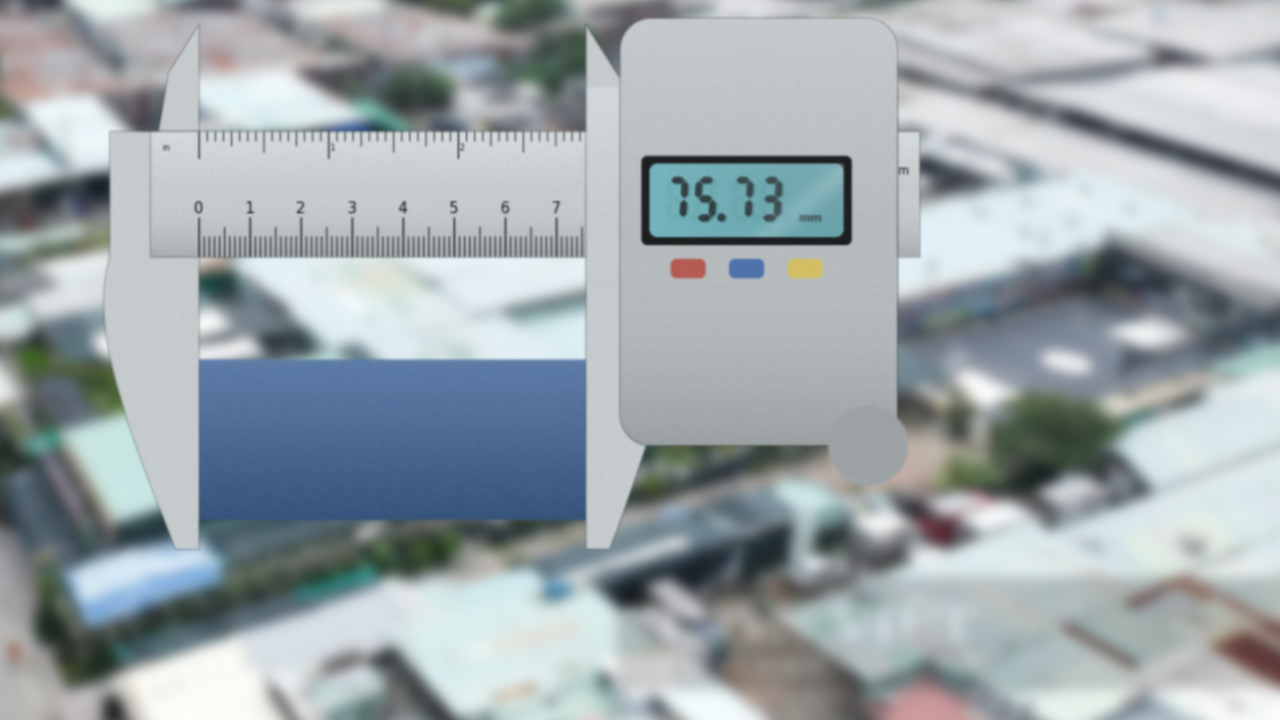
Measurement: 75.73 mm
